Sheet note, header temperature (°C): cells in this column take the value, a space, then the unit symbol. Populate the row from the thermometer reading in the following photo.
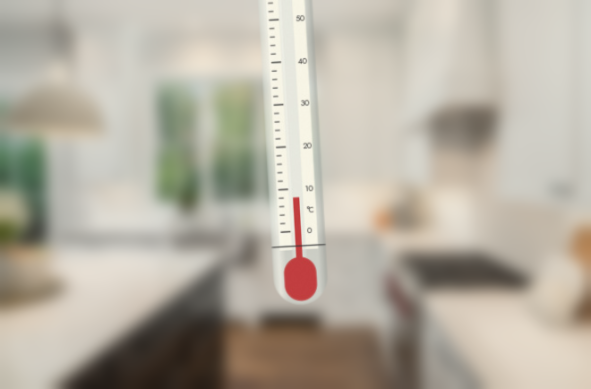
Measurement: 8 °C
